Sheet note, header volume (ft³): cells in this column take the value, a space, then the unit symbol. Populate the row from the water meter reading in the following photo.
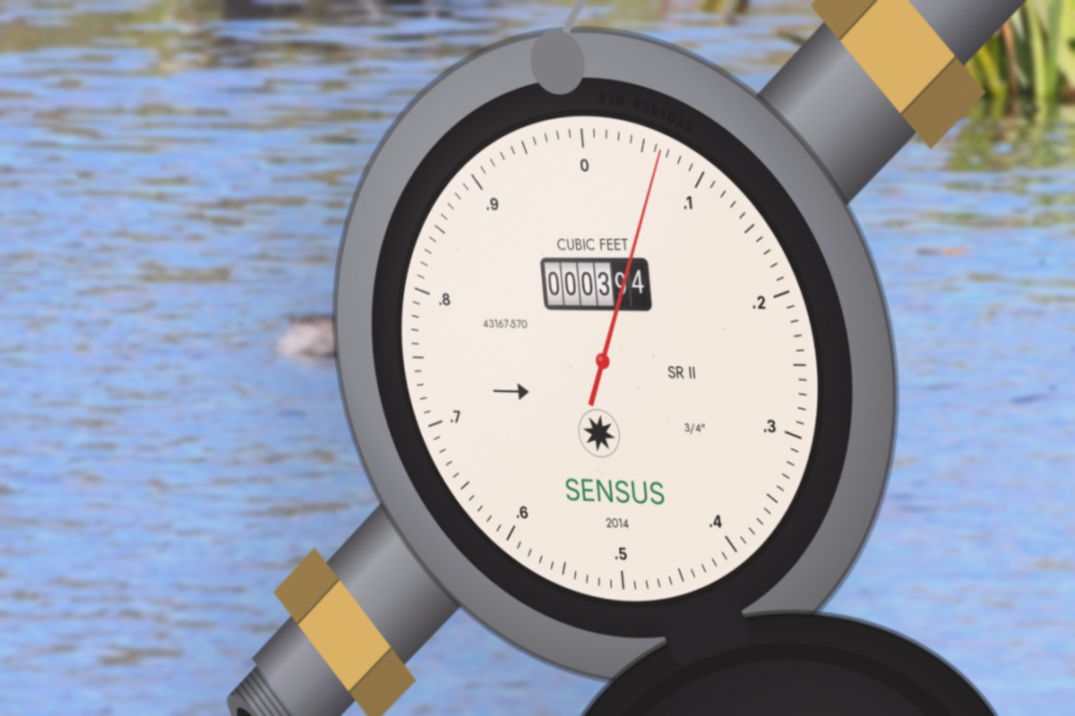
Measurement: 394.06 ft³
